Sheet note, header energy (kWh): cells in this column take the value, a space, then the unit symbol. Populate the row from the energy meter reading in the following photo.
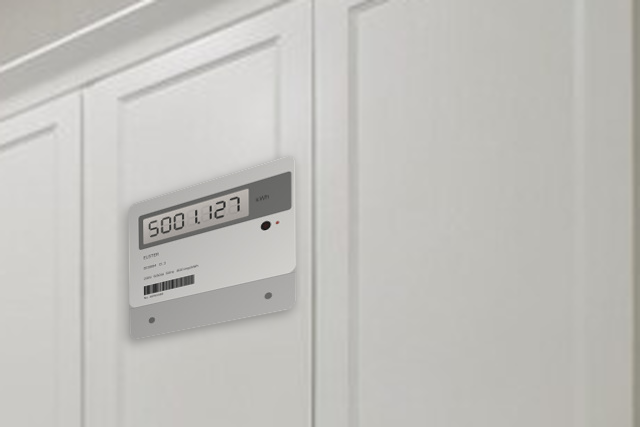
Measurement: 5001.127 kWh
